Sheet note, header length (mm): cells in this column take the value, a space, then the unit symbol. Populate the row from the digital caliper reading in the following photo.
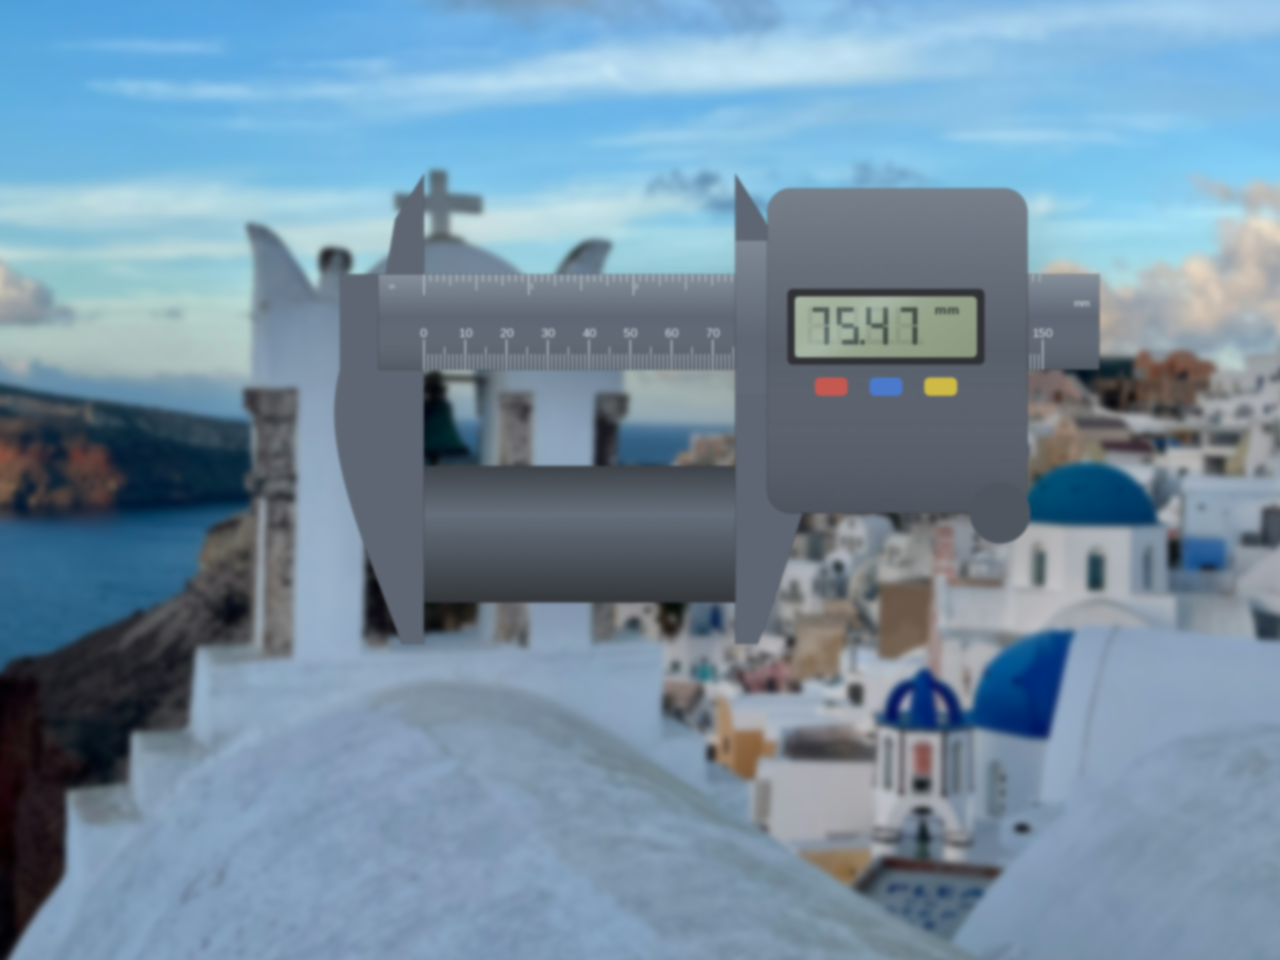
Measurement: 75.47 mm
